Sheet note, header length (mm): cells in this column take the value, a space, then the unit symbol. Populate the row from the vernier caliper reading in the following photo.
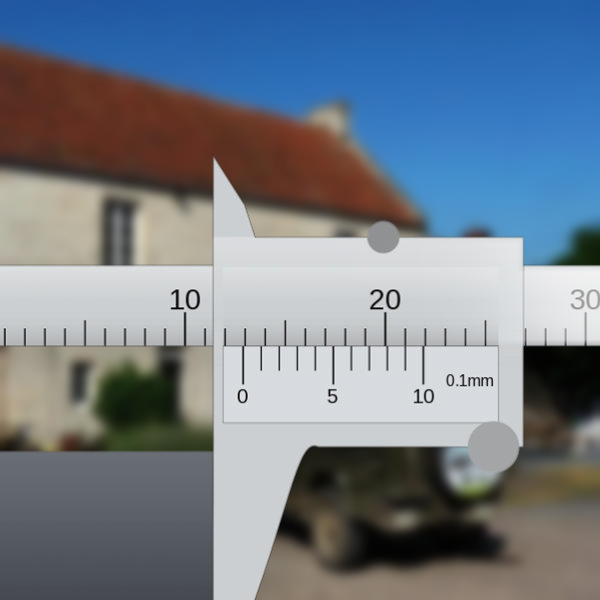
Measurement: 12.9 mm
